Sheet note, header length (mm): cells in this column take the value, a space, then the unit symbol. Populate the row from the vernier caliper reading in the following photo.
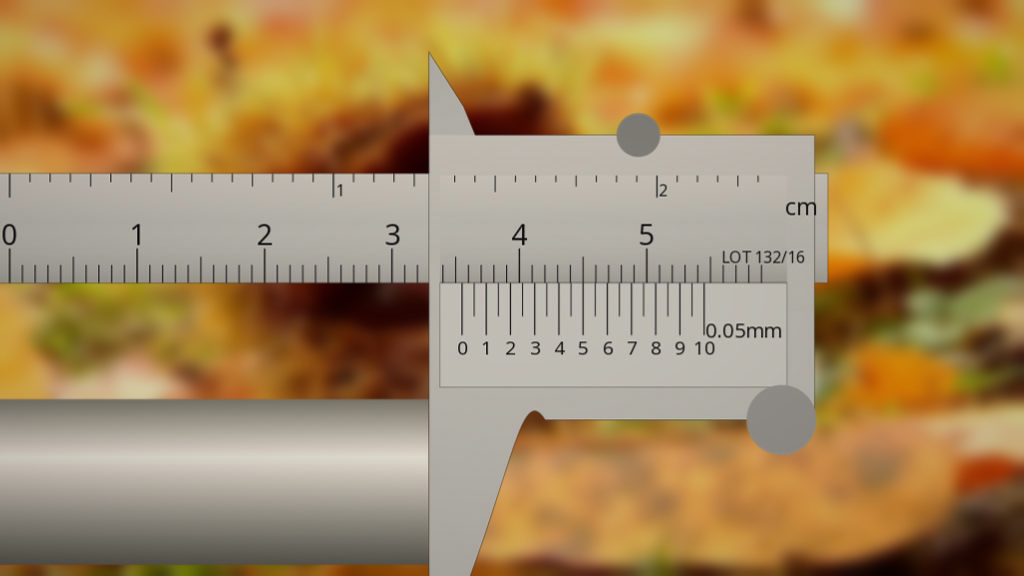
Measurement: 35.5 mm
